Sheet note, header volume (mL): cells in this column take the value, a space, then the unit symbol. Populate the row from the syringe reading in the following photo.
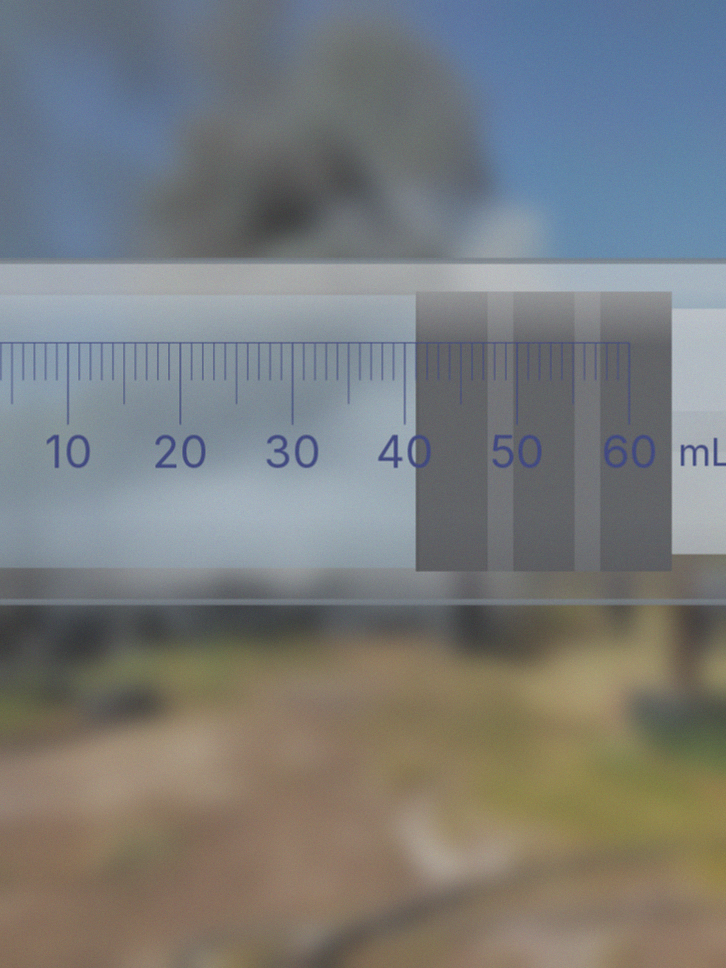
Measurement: 41 mL
